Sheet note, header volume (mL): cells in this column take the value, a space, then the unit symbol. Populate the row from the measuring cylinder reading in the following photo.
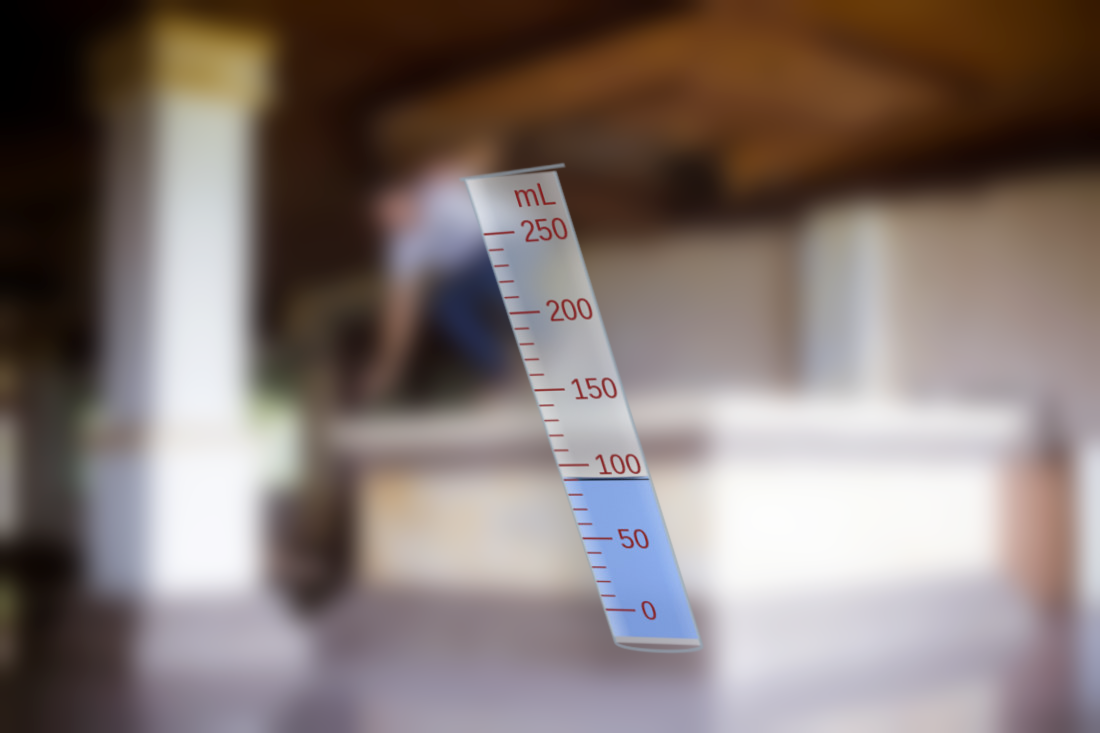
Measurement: 90 mL
